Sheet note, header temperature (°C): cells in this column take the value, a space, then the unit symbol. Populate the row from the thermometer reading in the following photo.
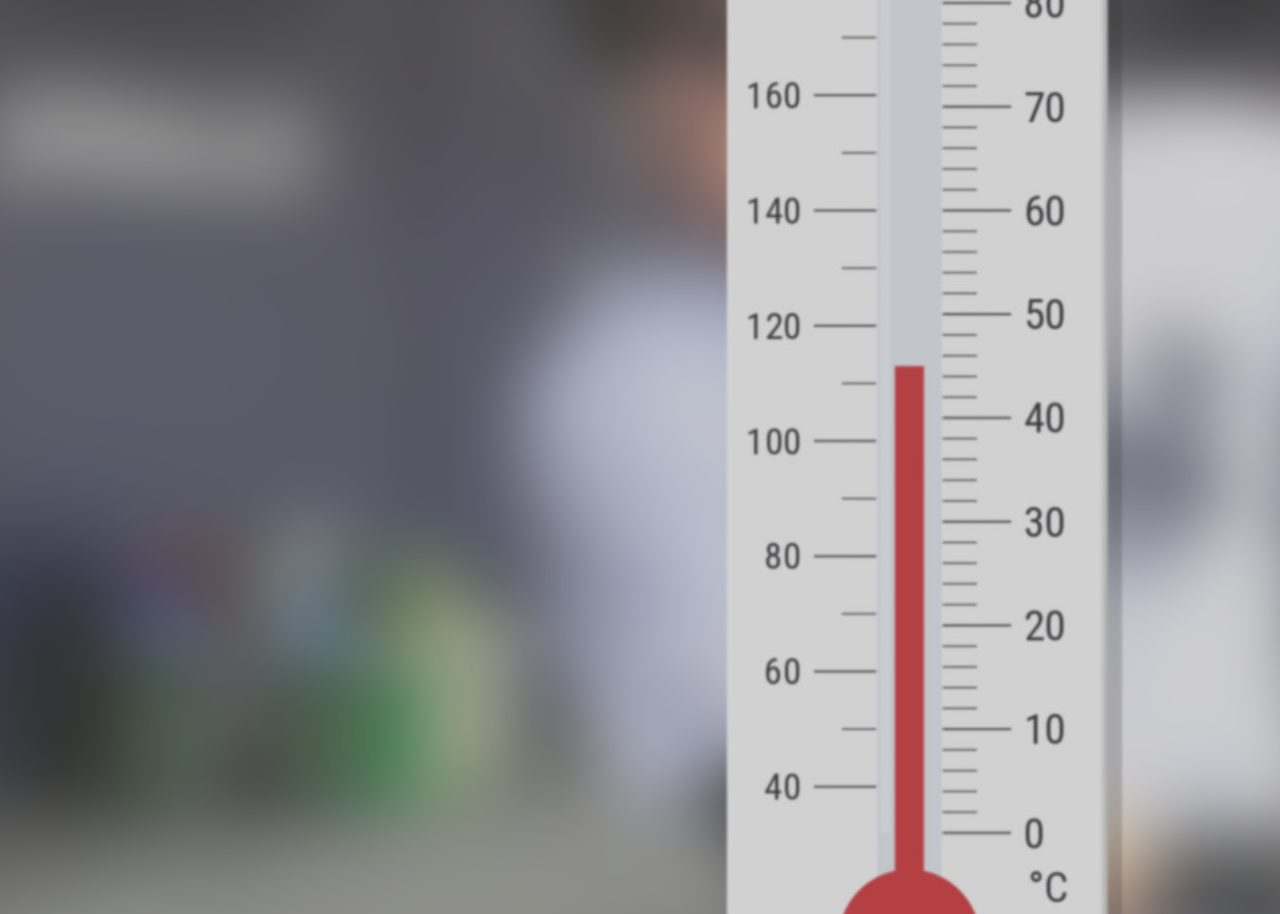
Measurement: 45 °C
